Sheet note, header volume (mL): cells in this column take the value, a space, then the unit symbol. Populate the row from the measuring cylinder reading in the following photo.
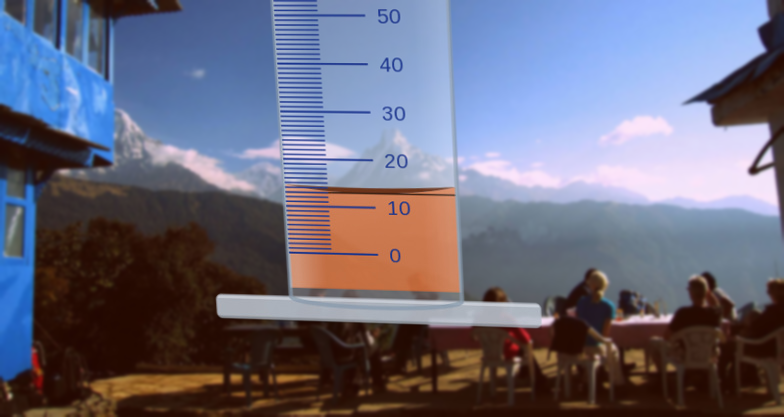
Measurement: 13 mL
